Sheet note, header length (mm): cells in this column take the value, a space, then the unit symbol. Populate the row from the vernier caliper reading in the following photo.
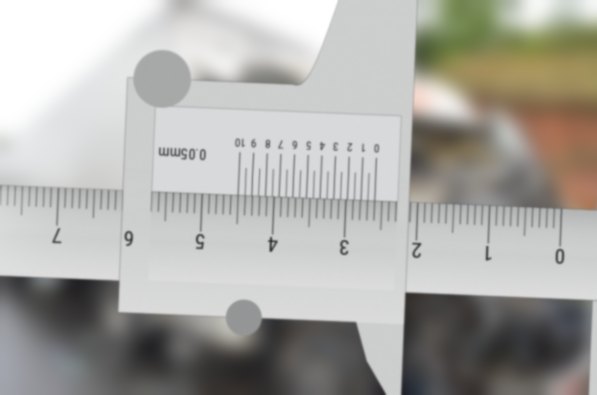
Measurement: 26.0 mm
